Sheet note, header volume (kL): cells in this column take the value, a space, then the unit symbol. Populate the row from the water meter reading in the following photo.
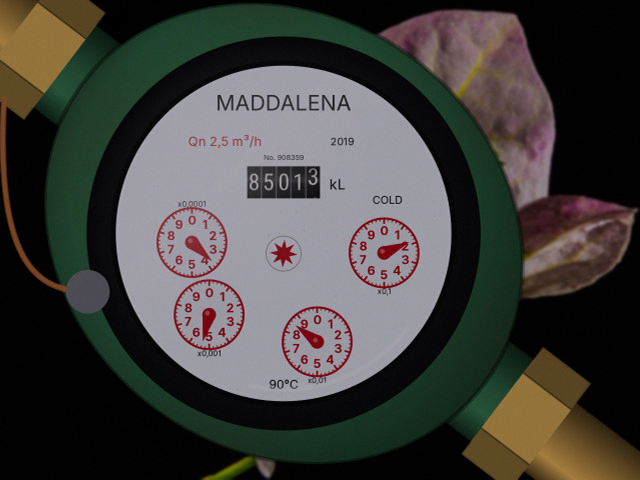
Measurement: 85013.1853 kL
